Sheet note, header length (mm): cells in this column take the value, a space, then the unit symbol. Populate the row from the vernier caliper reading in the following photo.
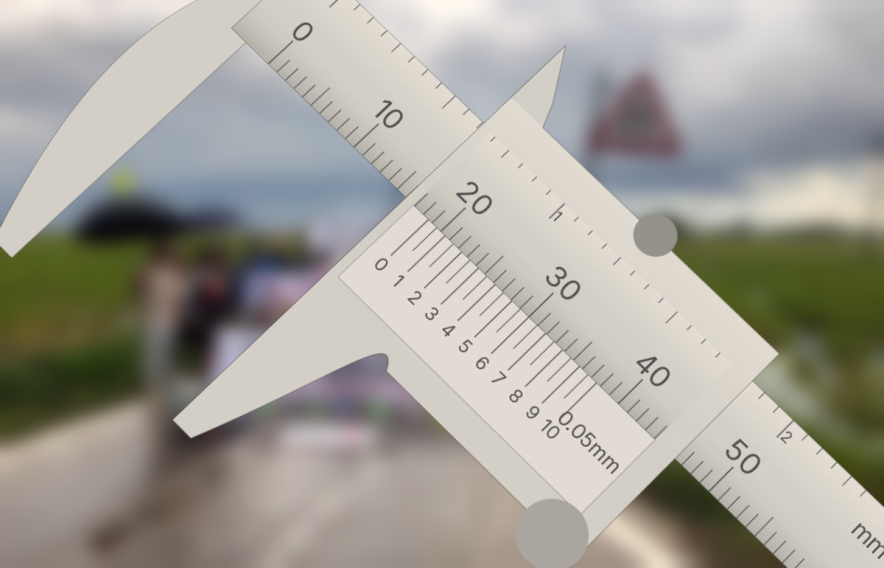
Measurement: 18.6 mm
